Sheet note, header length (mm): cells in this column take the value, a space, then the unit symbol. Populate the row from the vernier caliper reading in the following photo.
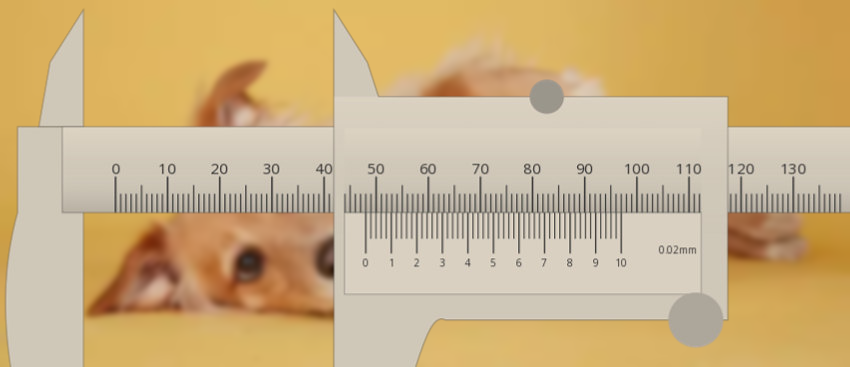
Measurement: 48.0 mm
